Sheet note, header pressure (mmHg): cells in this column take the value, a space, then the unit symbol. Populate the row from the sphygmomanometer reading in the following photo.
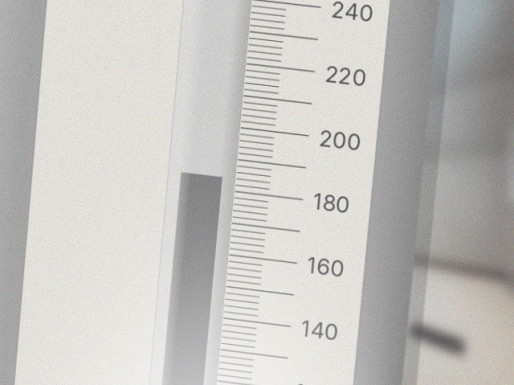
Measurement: 184 mmHg
